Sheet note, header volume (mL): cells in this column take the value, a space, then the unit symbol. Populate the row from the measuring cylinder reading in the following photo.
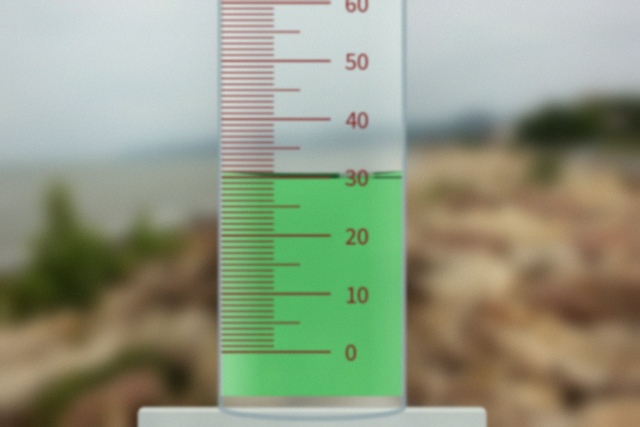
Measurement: 30 mL
